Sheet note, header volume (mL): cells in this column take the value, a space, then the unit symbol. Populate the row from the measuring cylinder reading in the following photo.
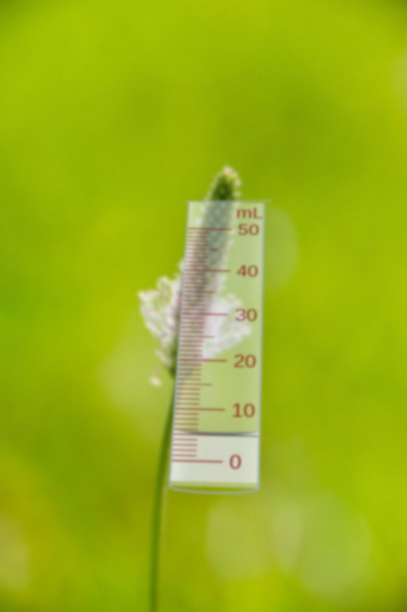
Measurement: 5 mL
